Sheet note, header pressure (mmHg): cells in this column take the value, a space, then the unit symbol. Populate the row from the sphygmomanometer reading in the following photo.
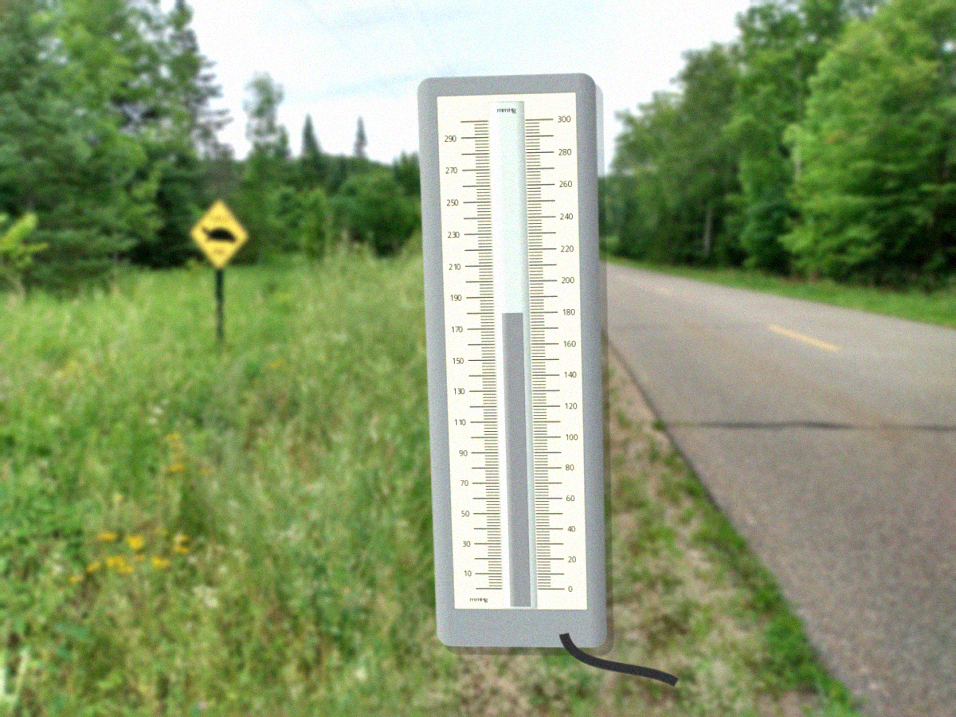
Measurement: 180 mmHg
